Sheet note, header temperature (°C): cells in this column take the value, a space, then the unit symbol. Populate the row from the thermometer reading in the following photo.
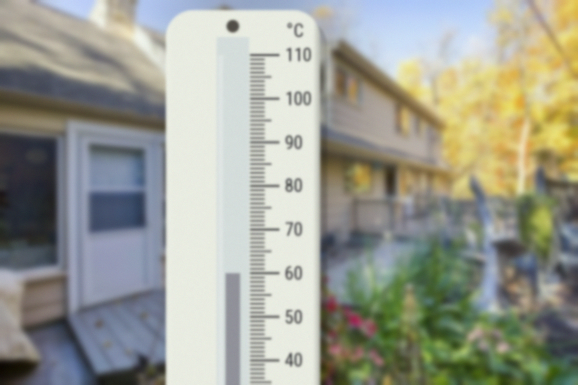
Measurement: 60 °C
